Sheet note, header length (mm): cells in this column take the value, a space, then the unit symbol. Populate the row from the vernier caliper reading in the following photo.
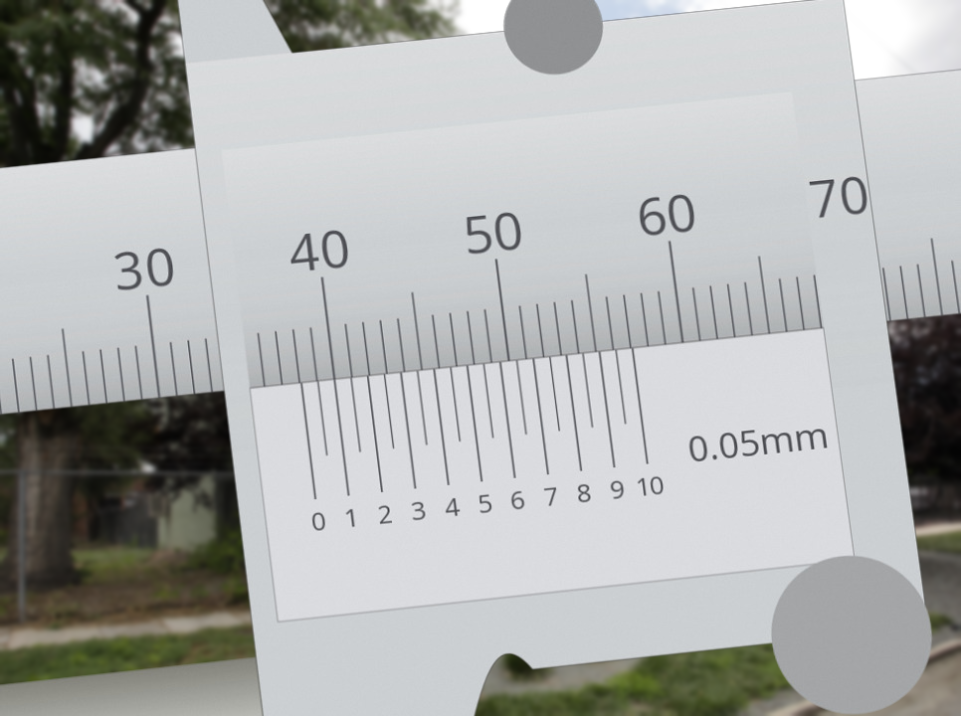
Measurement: 38.1 mm
